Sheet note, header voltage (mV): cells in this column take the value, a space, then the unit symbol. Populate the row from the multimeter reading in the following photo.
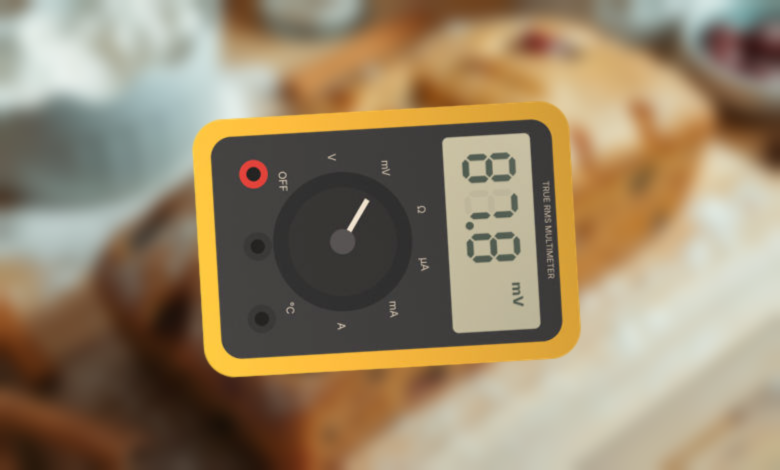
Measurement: 87.8 mV
